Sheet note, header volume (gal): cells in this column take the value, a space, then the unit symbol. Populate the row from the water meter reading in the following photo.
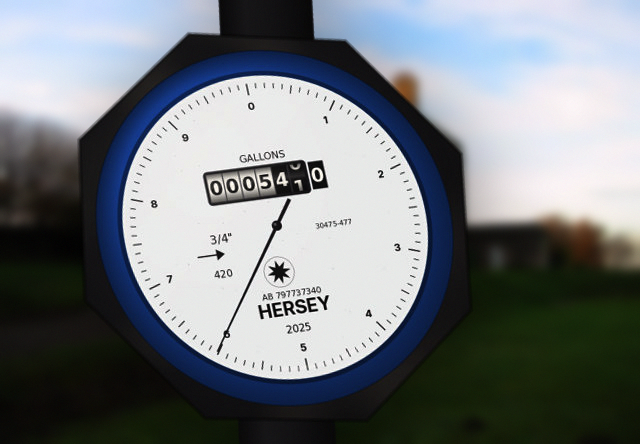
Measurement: 5406.0 gal
